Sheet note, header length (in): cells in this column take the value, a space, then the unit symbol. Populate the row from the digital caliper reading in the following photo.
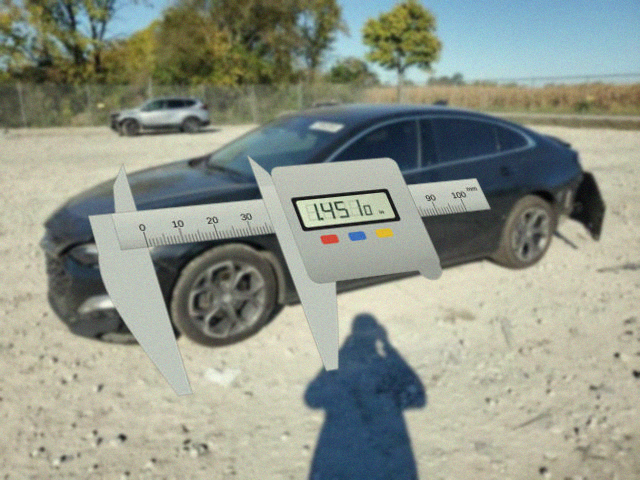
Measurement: 1.4510 in
